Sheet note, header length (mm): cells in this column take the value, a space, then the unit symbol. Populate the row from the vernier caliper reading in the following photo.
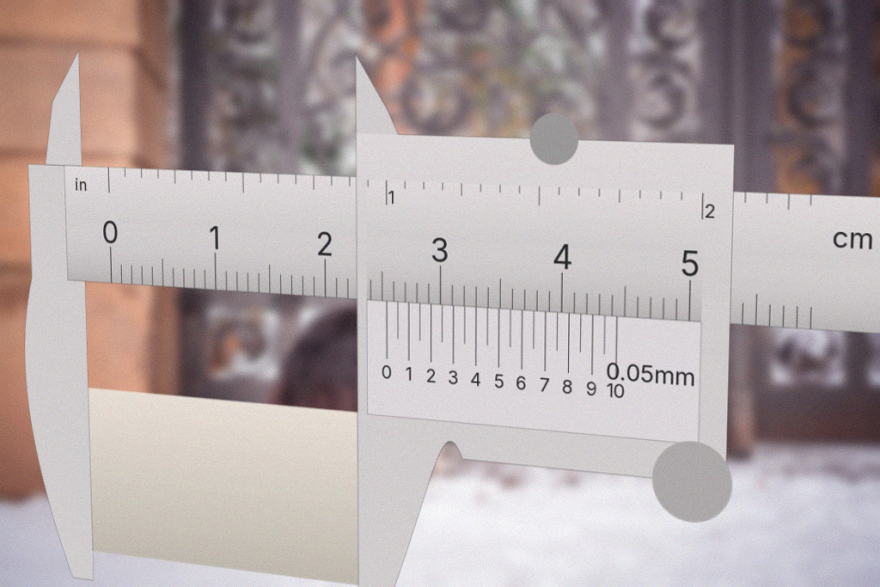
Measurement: 25.4 mm
